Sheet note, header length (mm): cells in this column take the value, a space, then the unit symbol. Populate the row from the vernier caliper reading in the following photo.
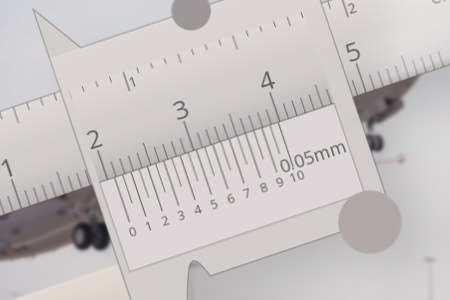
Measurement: 20.8 mm
